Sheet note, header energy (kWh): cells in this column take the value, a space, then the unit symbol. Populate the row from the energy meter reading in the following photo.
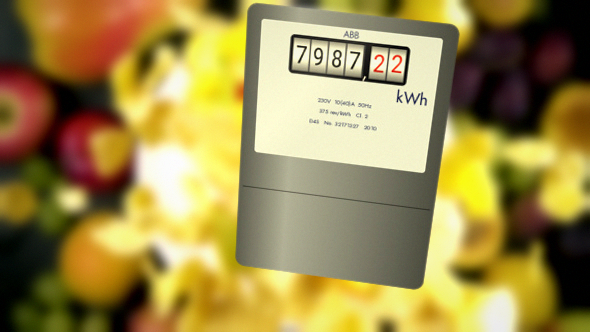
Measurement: 7987.22 kWh
